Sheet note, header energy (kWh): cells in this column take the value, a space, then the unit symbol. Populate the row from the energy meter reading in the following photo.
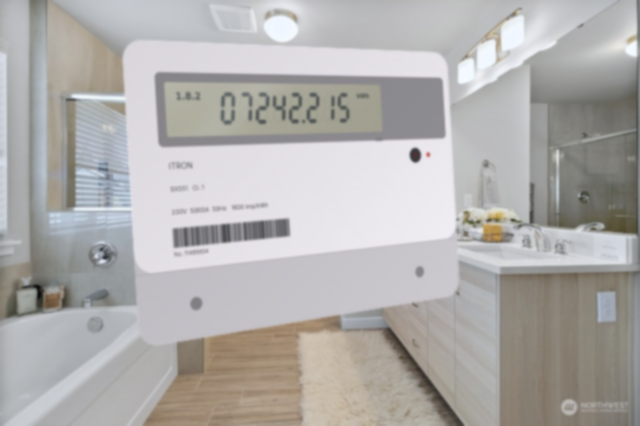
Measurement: 7242.215 kWh
